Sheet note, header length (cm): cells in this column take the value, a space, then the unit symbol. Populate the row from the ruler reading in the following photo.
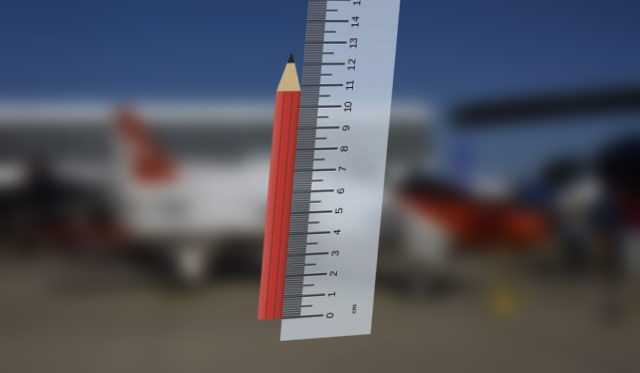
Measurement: 12.5 cm
